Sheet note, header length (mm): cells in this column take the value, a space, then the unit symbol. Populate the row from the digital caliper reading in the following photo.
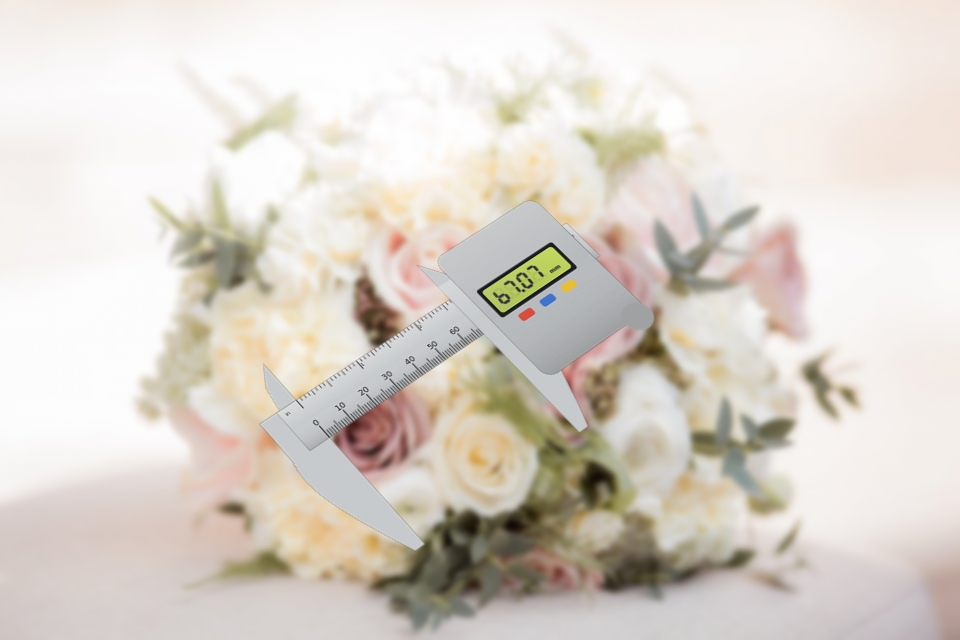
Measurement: 67.07 mm
